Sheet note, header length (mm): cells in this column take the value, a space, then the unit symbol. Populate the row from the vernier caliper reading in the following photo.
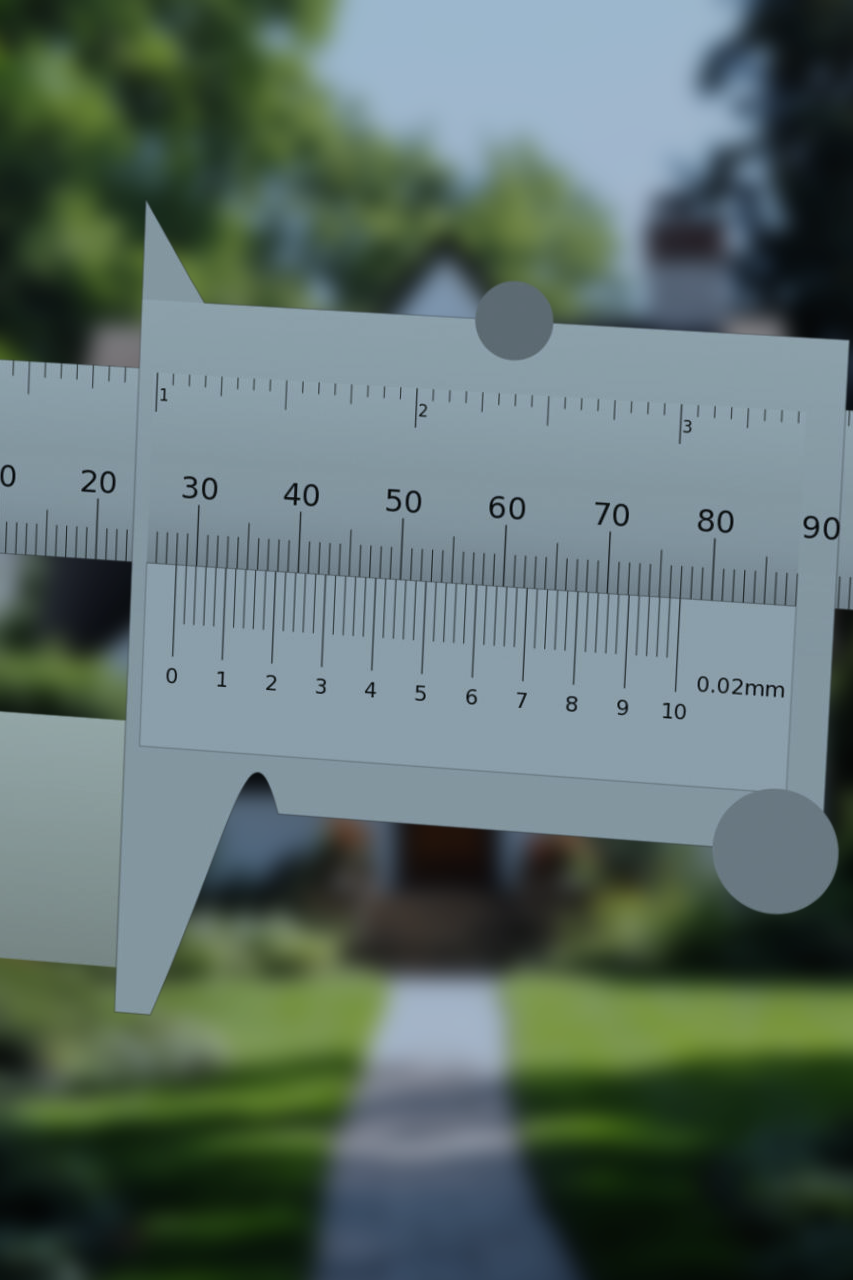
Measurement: 28.0 mm
